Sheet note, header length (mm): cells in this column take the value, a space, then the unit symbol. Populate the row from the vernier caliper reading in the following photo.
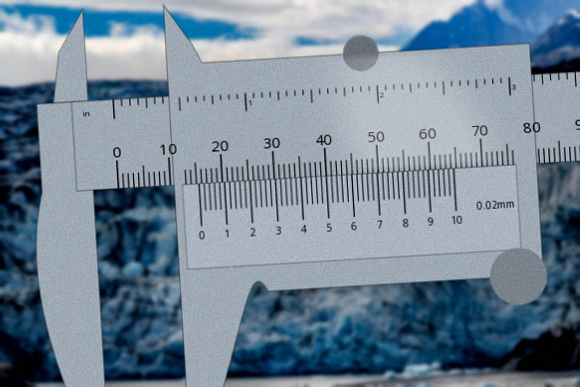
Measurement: 15.5 mm
